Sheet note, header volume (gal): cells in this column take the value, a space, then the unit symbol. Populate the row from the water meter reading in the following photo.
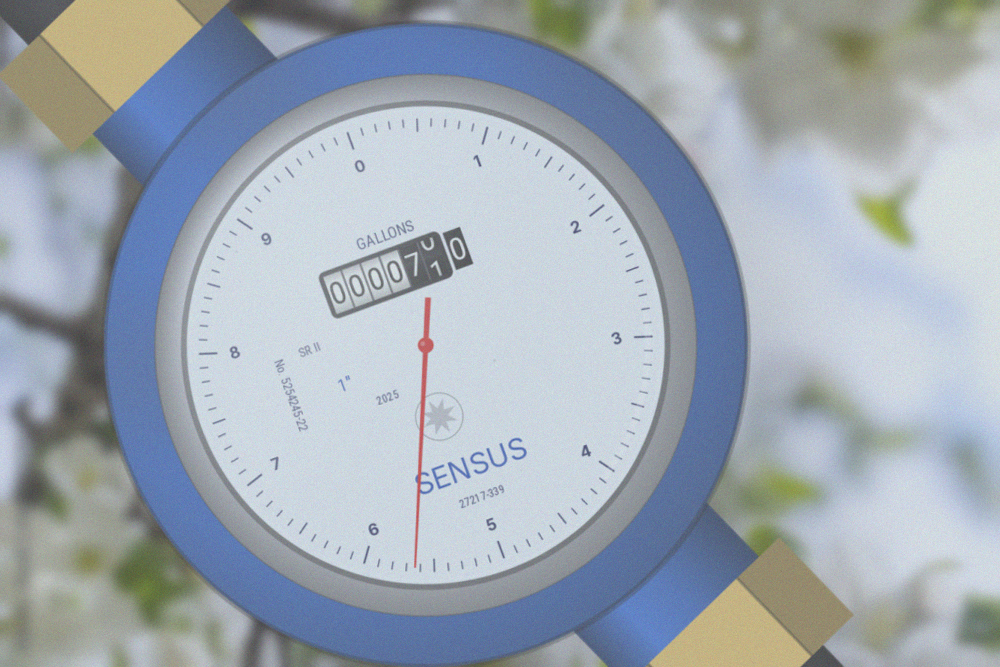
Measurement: 705.6 gal
